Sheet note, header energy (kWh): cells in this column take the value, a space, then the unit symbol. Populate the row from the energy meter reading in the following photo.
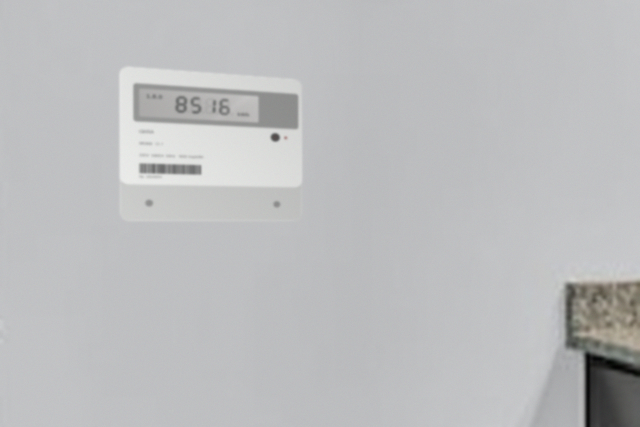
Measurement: 8516 kWh
